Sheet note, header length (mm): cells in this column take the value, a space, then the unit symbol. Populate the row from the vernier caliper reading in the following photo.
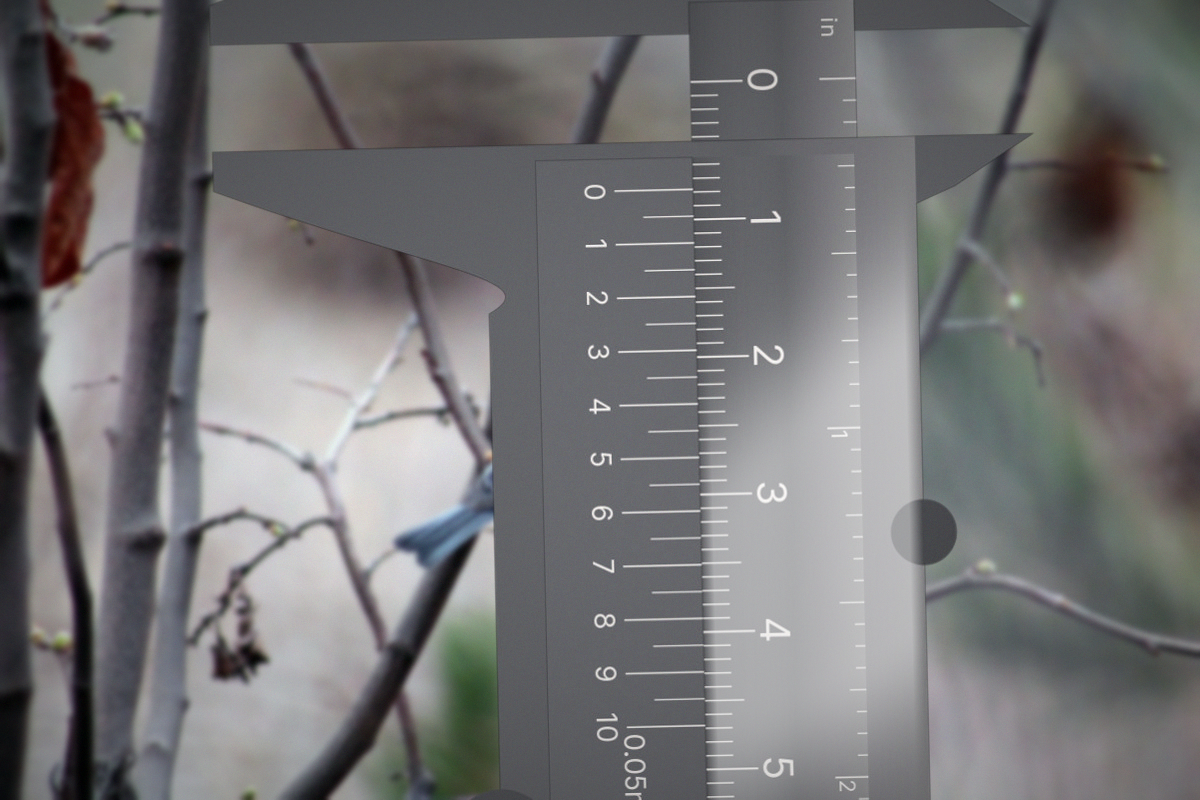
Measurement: 7.8 mm
